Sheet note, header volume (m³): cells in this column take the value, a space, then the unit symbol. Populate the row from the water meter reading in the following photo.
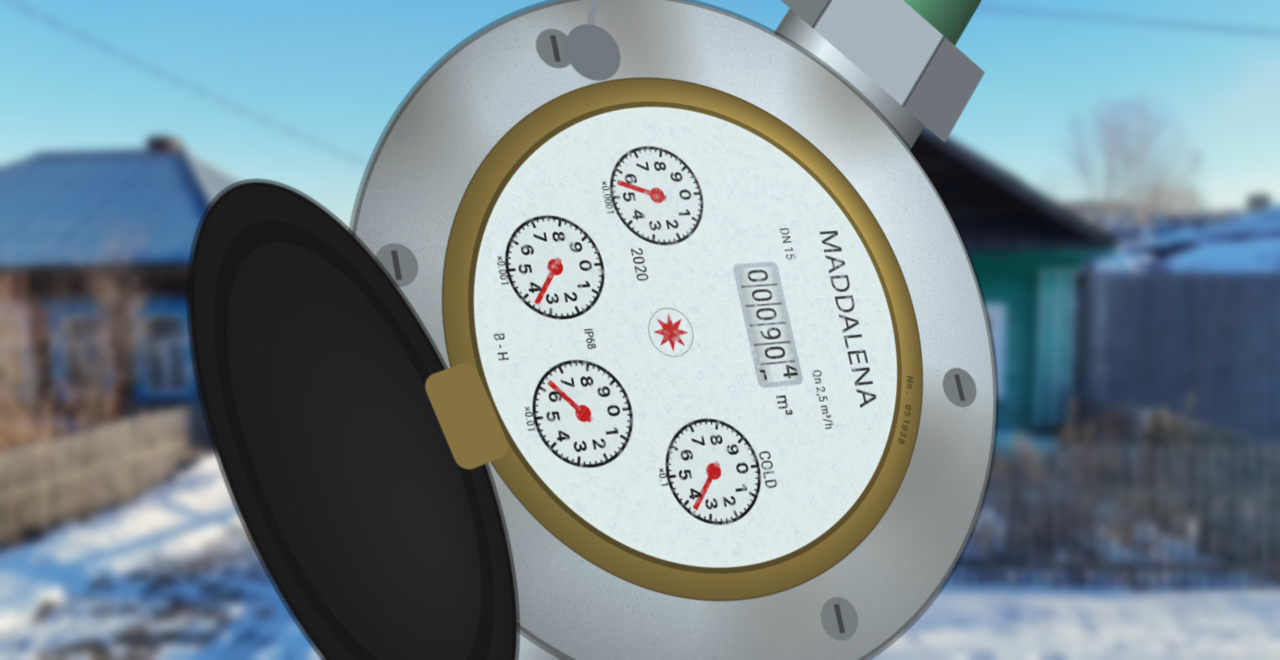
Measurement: 904.3635 m³
